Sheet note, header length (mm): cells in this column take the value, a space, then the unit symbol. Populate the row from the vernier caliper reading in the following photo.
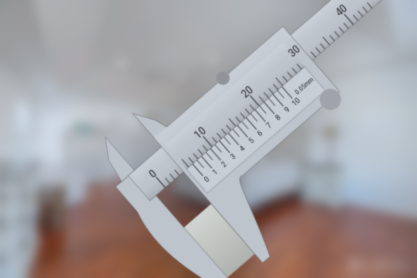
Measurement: 5.8 mm
